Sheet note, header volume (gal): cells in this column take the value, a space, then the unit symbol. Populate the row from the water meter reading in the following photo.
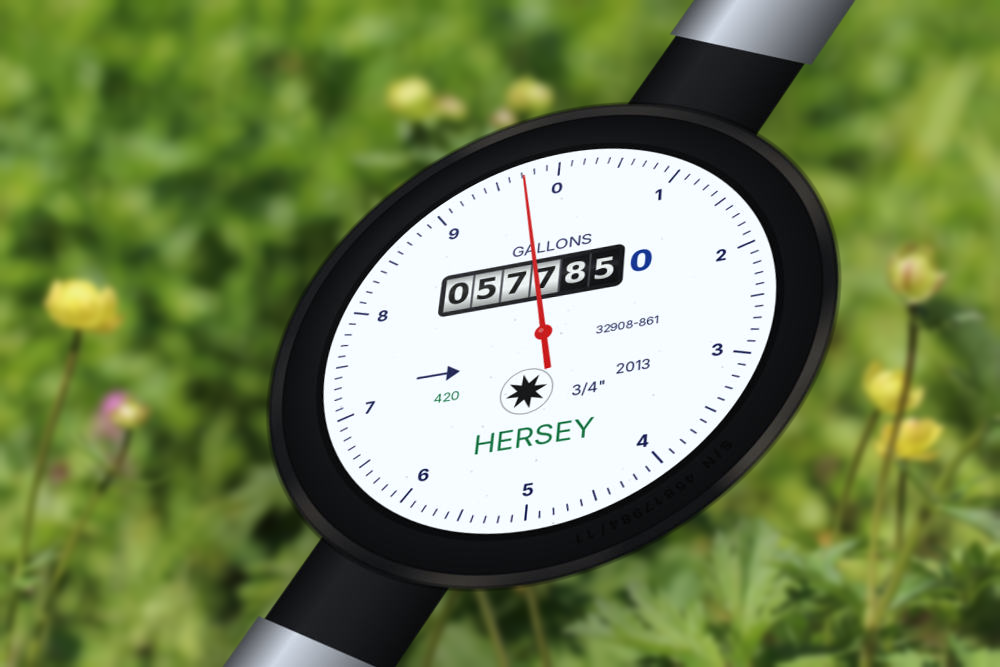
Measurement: 577849.7 gal
